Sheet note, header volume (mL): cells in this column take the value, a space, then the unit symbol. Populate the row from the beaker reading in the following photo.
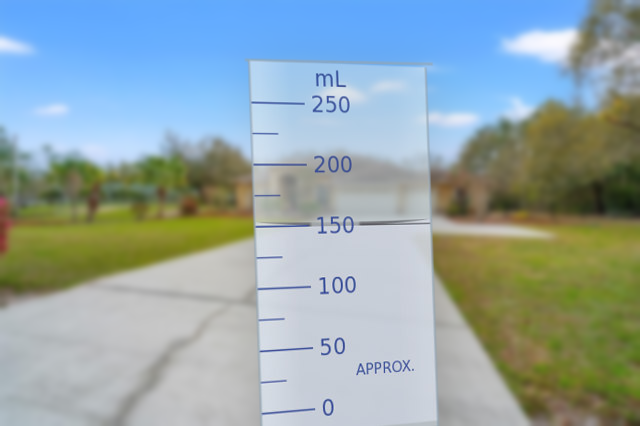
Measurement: 150 mL
